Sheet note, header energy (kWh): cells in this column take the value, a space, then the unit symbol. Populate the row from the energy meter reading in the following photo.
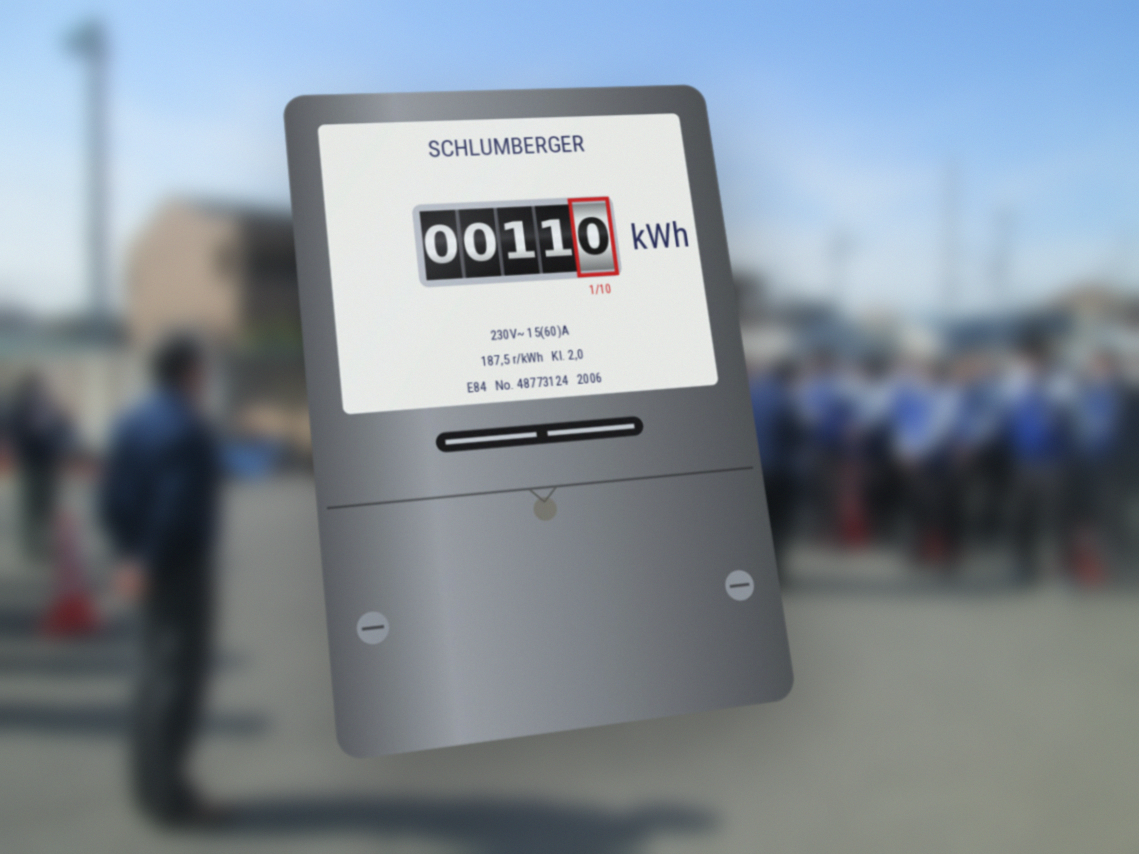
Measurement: 11.0 kWh
